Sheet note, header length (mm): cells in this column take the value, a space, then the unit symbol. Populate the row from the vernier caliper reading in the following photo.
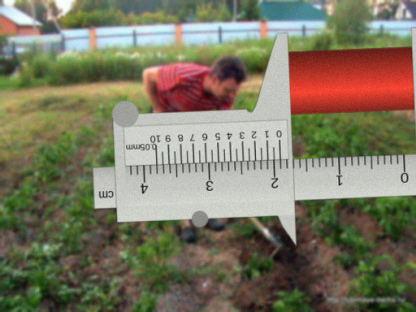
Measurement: 19.0 mm
